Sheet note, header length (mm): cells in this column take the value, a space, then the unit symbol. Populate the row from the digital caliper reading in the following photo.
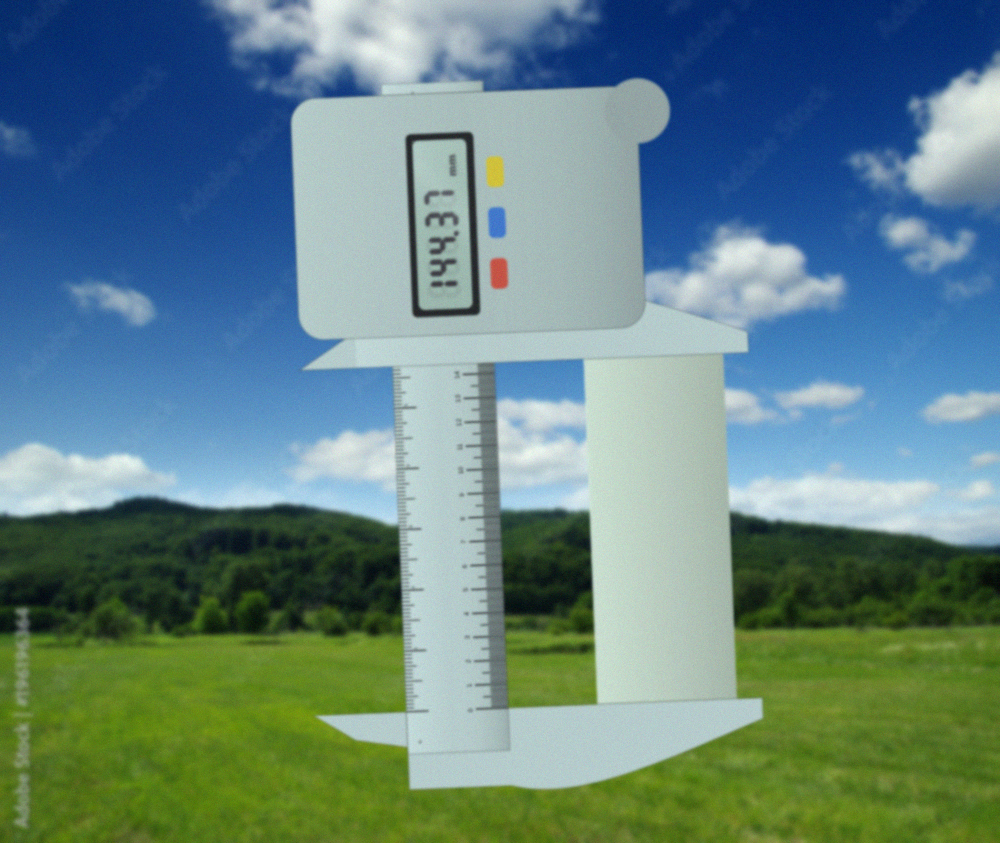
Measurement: 144.37 mm
